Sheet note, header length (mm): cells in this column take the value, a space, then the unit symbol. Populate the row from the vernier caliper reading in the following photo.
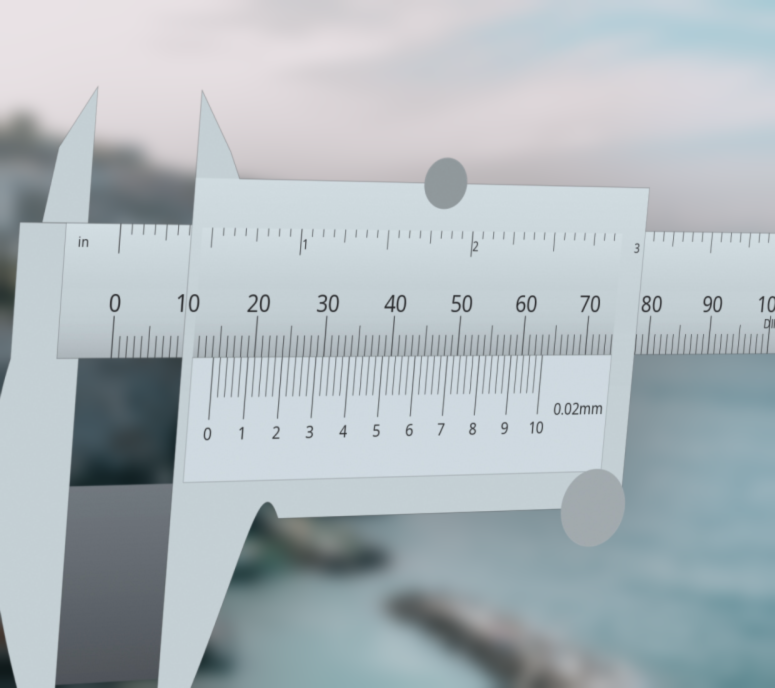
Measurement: 14.2 mm
